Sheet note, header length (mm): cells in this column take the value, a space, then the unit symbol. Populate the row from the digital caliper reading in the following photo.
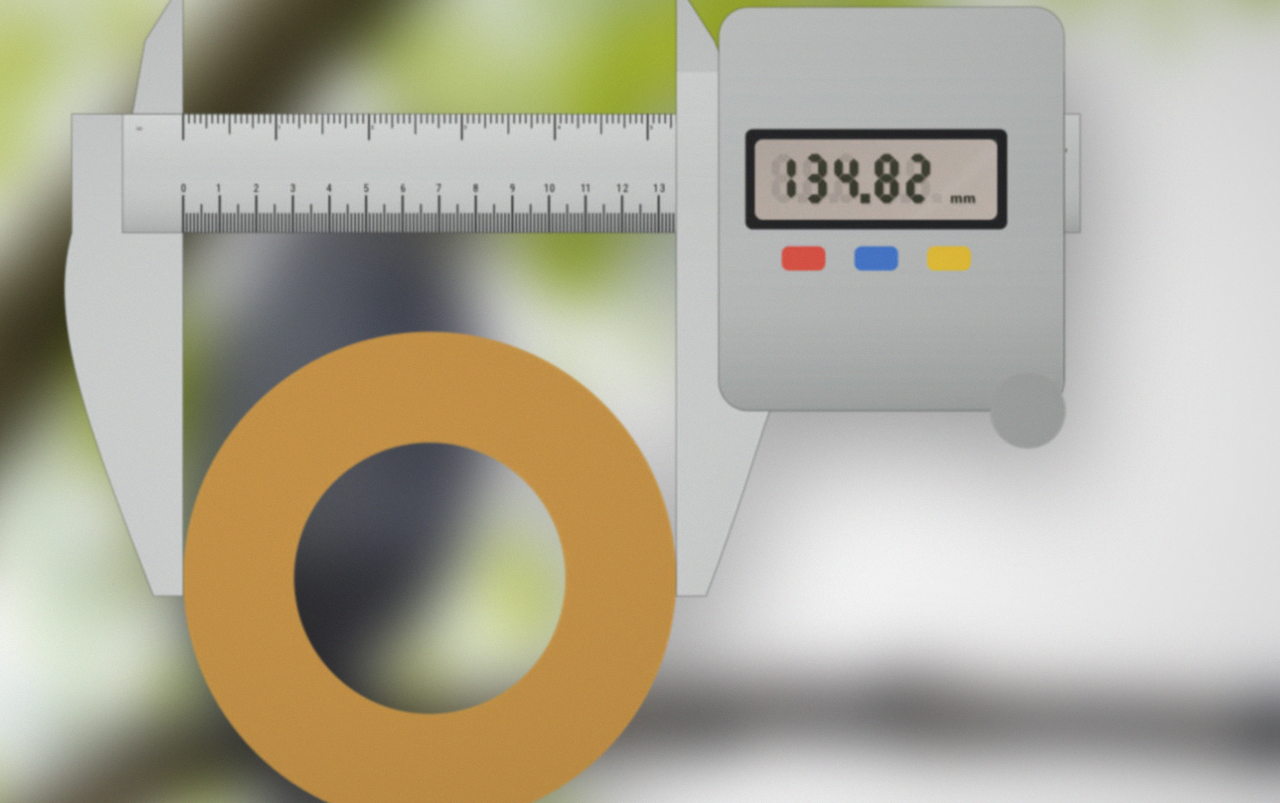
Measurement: 134.82 mm
